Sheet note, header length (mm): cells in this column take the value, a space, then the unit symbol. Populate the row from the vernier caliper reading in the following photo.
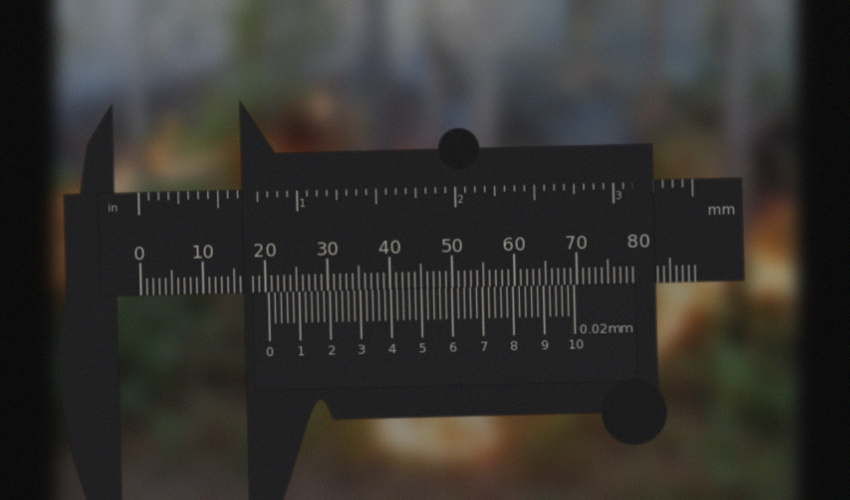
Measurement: 20.5 mm
